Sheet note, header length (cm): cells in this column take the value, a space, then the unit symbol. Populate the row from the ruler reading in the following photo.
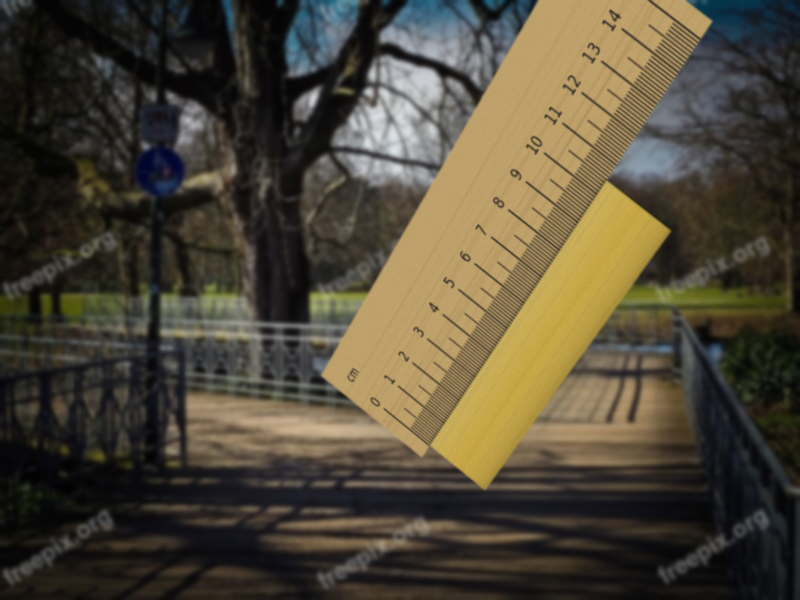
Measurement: 10.5 cm
